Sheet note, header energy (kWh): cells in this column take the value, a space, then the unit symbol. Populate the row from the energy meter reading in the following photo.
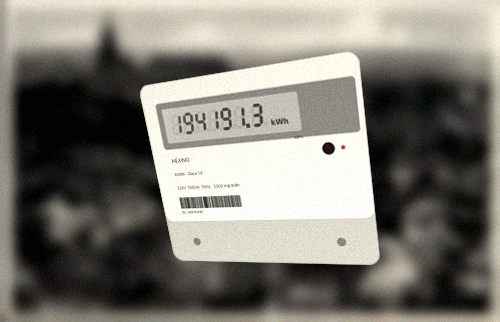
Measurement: 194191.3 kWh
